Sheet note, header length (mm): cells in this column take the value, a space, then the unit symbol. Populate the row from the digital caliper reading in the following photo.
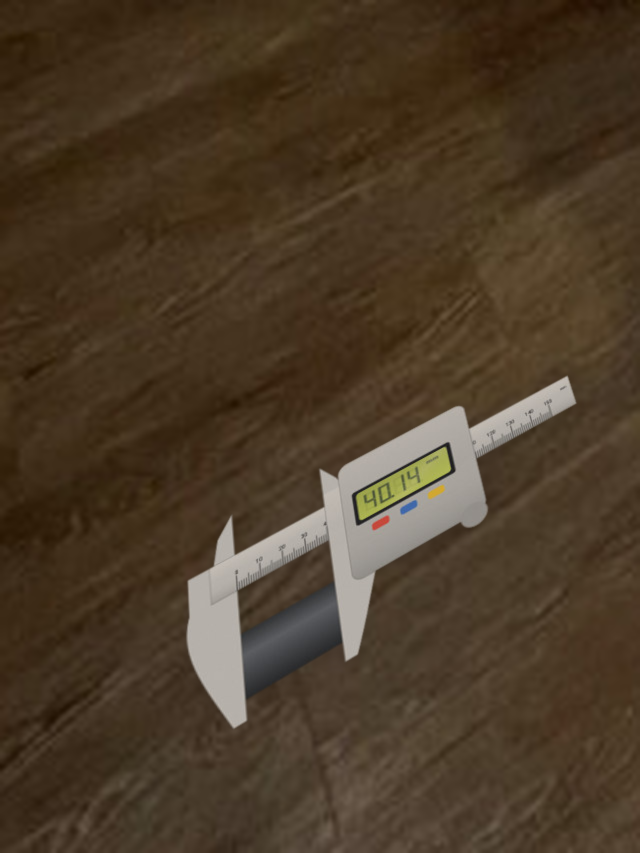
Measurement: 40.14 mm
